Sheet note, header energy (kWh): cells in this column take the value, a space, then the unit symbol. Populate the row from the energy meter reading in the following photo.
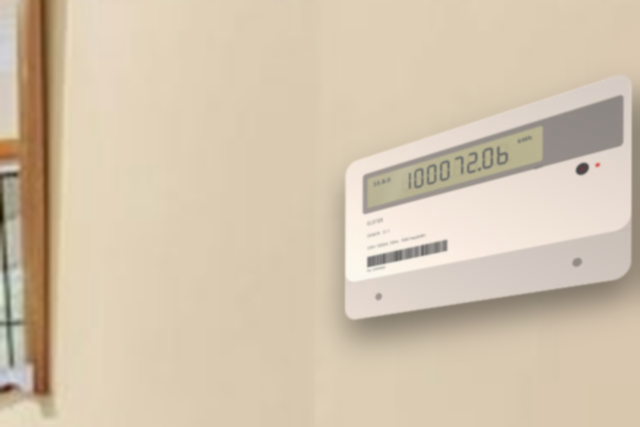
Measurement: 100072.06 kWh
